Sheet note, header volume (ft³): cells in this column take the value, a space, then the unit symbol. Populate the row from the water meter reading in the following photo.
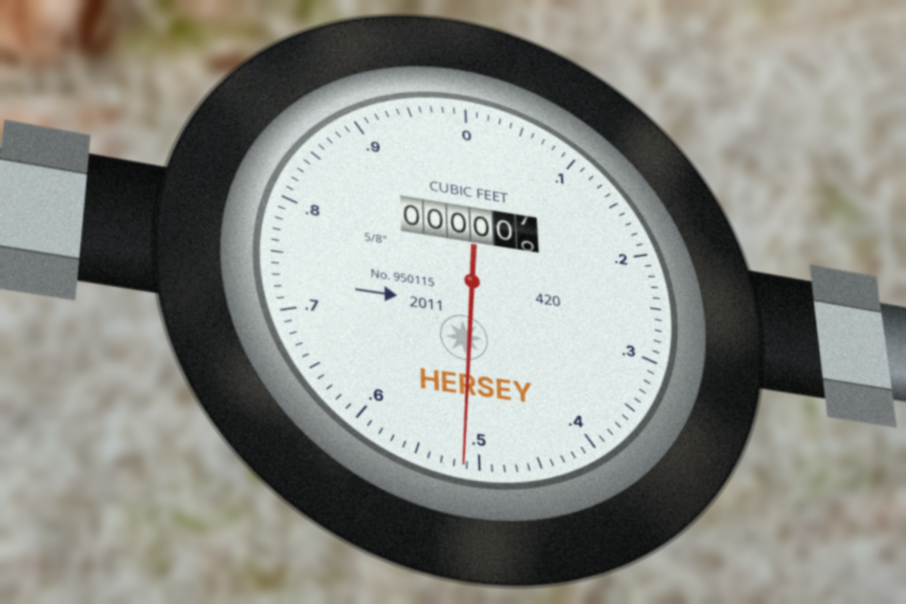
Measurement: 7.51 ft³
